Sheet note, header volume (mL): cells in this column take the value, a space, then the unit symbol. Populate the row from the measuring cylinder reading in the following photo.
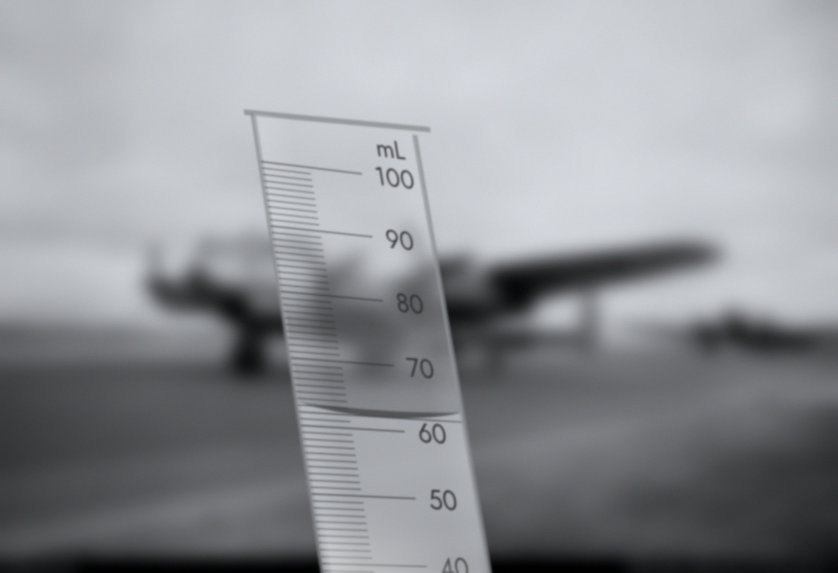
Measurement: 62 mL
